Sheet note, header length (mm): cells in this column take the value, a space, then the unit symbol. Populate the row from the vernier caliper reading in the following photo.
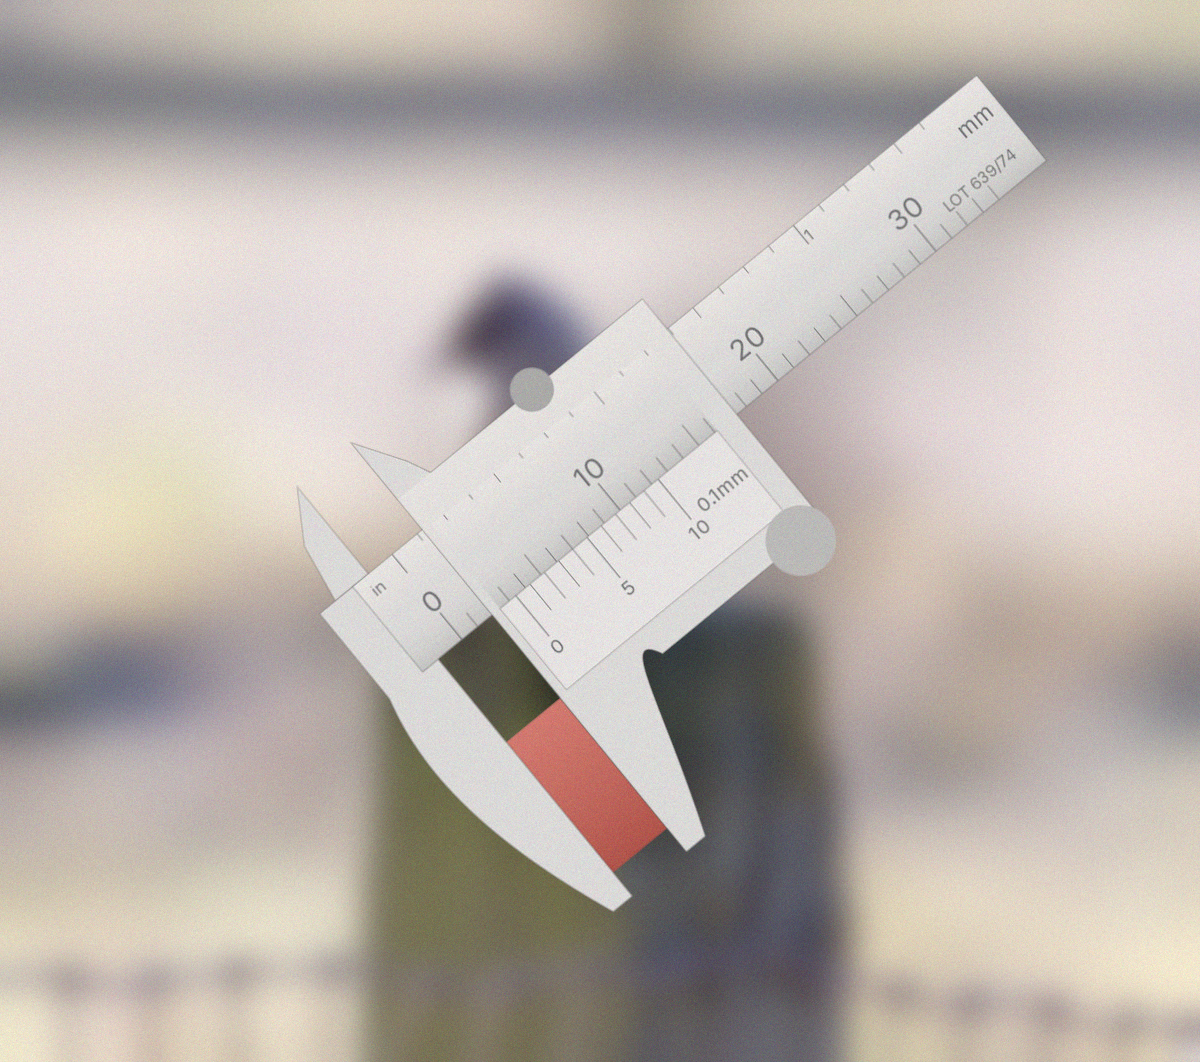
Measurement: 3.4 mm
